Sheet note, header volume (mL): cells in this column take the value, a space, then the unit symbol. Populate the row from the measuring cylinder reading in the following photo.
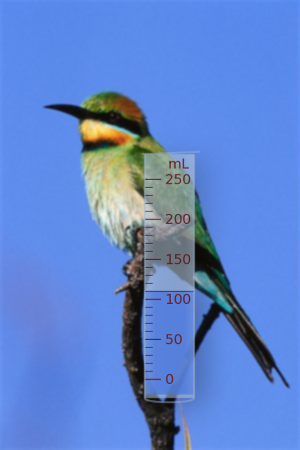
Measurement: 110 mL
